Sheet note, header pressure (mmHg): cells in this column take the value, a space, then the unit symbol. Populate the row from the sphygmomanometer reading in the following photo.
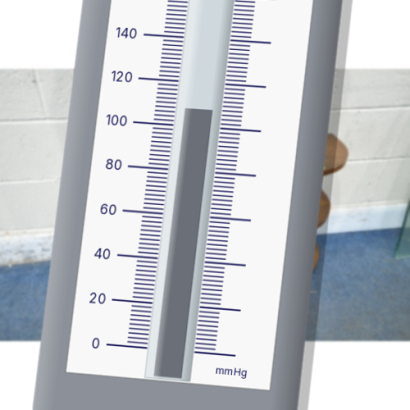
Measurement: 108 mmHg
